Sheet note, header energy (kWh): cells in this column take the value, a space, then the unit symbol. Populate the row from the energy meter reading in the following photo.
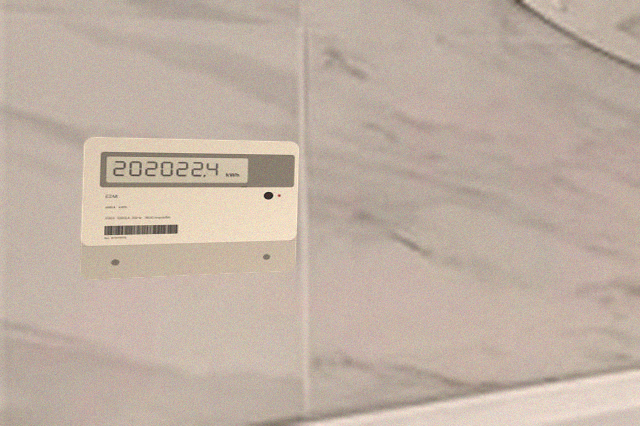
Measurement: 202022.4 kWh
